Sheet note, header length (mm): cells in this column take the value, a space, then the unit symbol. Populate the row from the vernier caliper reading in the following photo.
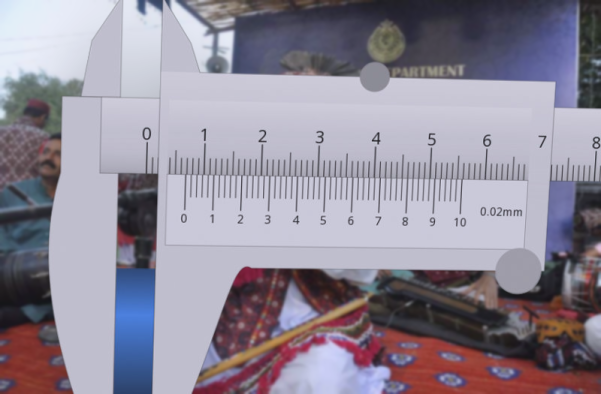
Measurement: 6.8 mm
